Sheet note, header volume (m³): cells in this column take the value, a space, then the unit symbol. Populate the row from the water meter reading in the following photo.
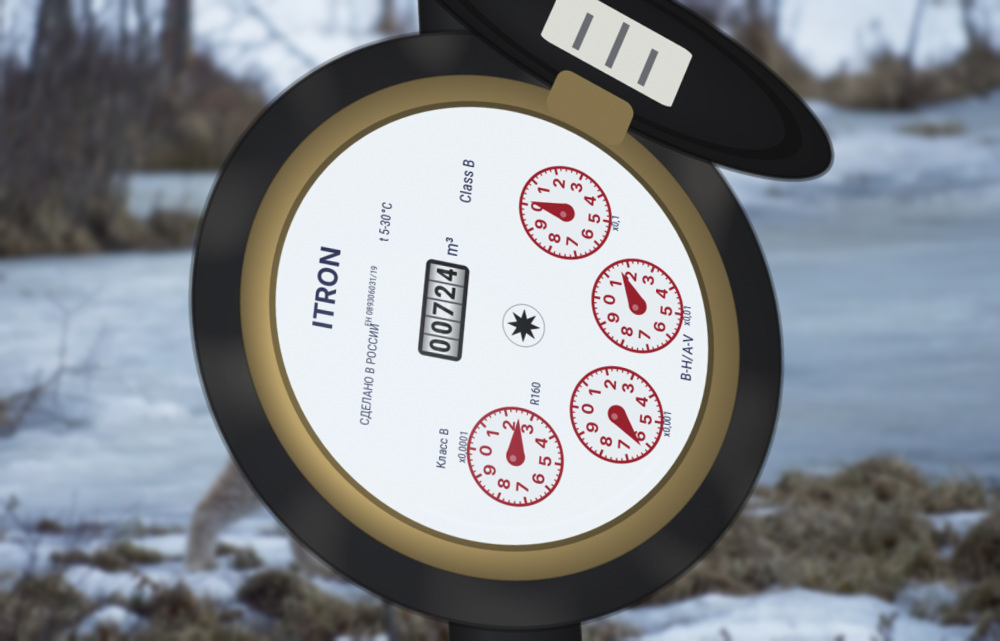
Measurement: 724.0162 m³
